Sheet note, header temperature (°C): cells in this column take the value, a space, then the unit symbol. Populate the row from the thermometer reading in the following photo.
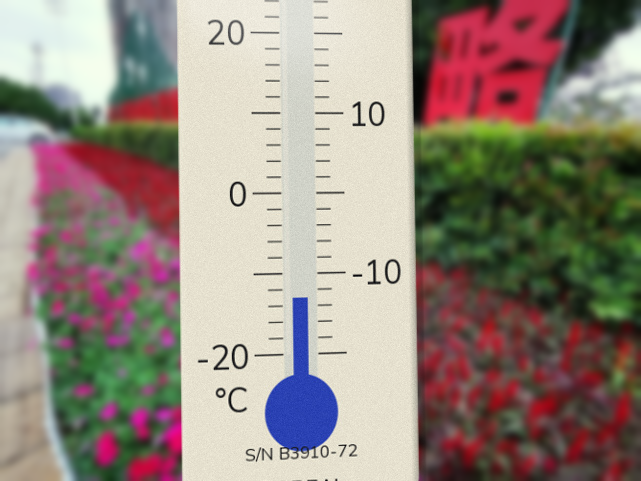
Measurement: -13 °C
